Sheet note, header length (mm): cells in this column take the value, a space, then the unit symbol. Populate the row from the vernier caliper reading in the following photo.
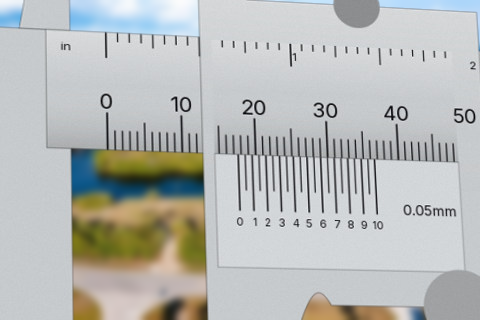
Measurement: 17.6 mm
